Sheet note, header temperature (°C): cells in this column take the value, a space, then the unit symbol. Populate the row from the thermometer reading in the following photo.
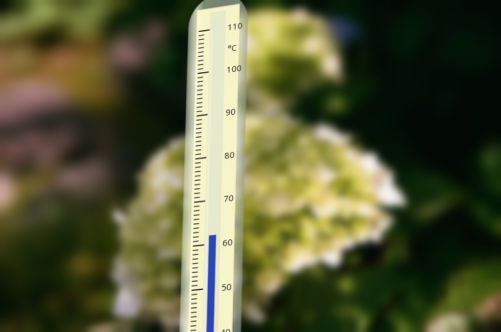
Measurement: 62 °C
